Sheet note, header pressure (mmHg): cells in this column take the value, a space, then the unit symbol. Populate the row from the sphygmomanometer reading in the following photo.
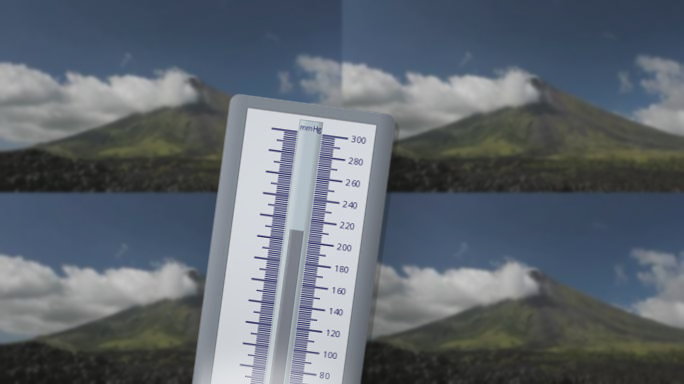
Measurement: 210 mmHg
